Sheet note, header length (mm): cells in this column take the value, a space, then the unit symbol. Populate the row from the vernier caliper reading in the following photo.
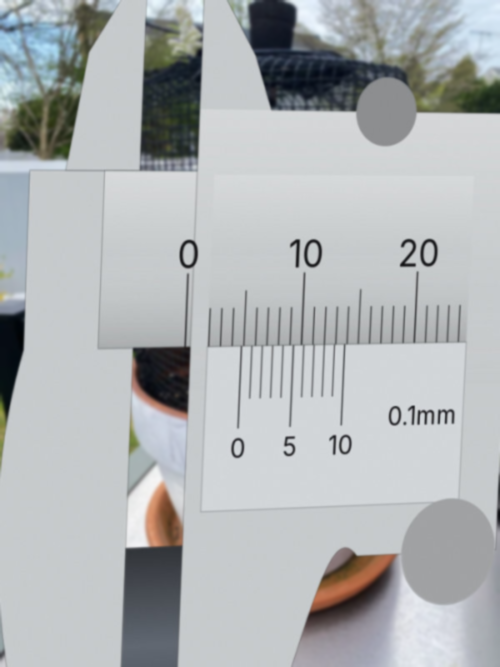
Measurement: 4.8 mm
